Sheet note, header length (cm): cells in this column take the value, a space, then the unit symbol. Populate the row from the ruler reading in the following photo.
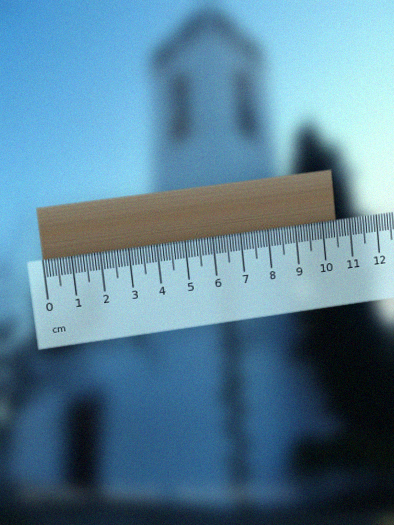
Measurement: 10.5 cm
